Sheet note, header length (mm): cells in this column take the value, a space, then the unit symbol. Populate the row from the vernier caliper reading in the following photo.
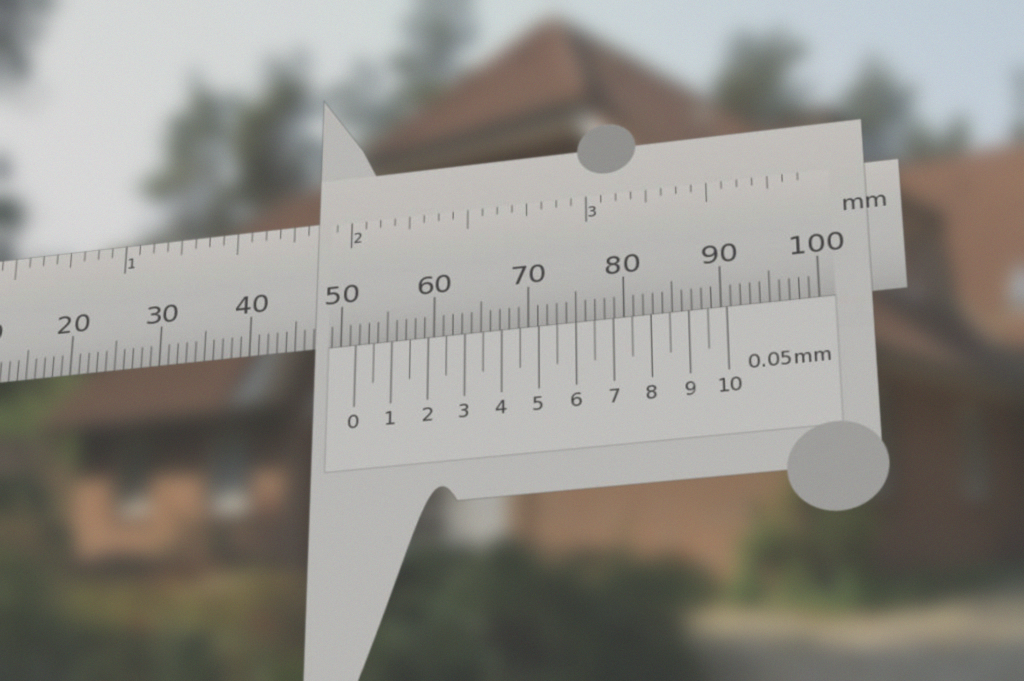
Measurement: 51.6 mm
